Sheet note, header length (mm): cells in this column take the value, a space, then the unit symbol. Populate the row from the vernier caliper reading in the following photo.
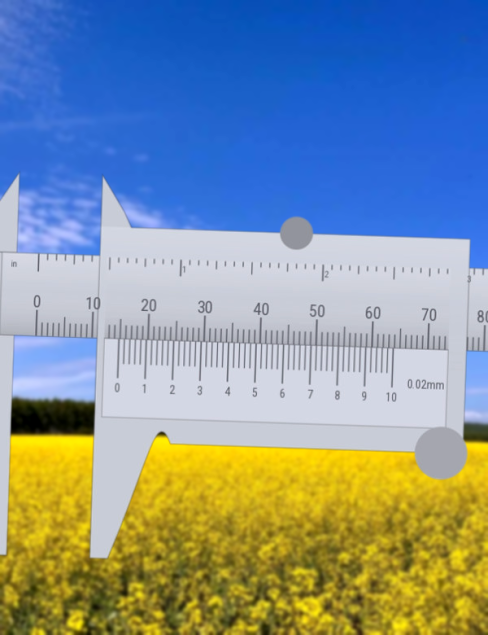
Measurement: 14.8 mm
